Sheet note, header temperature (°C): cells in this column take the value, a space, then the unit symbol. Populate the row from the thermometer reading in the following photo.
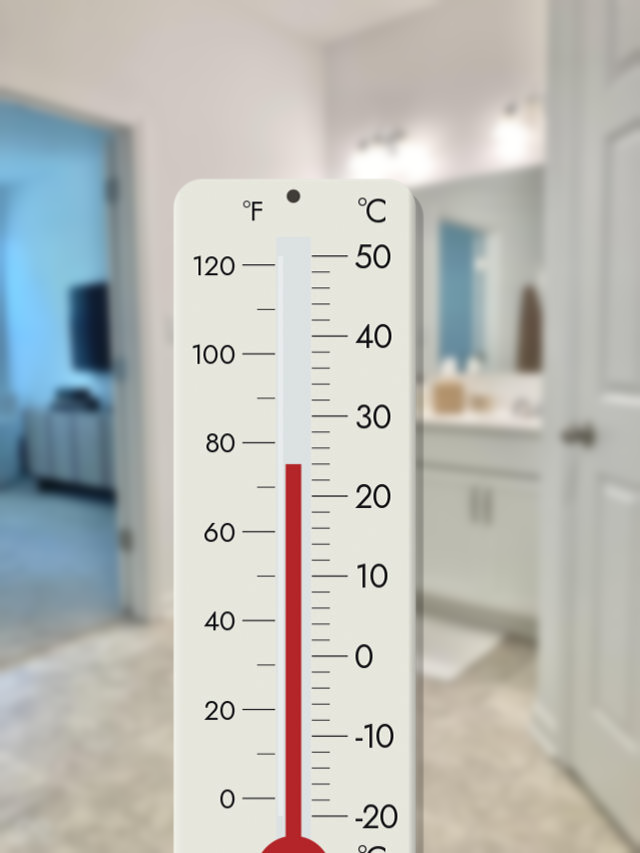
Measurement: 24 °C
